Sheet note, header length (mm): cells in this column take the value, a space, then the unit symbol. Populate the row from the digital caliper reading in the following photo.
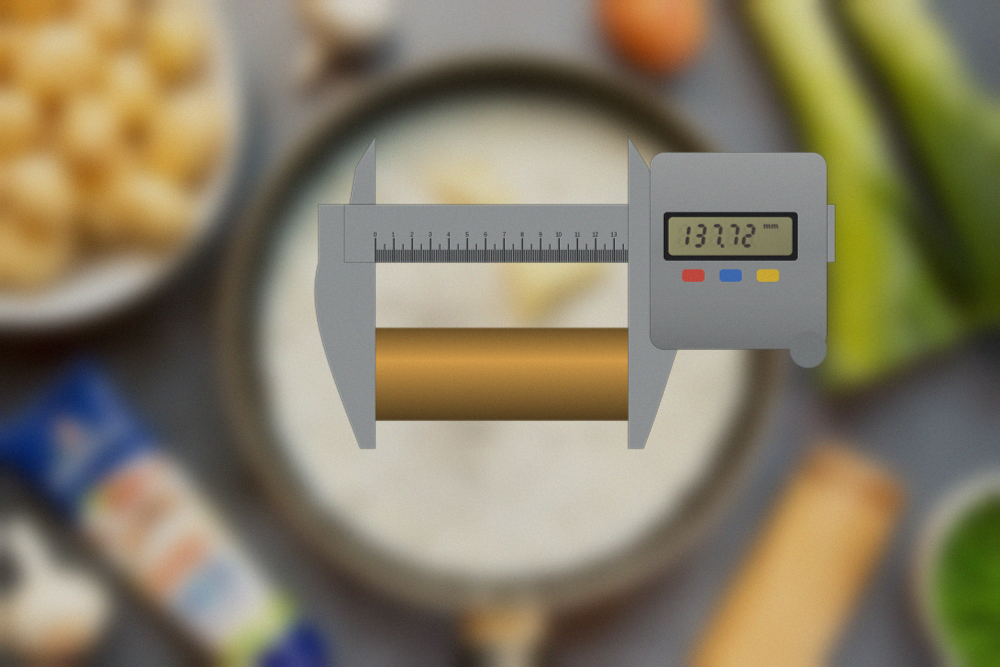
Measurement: 137.72 mm
